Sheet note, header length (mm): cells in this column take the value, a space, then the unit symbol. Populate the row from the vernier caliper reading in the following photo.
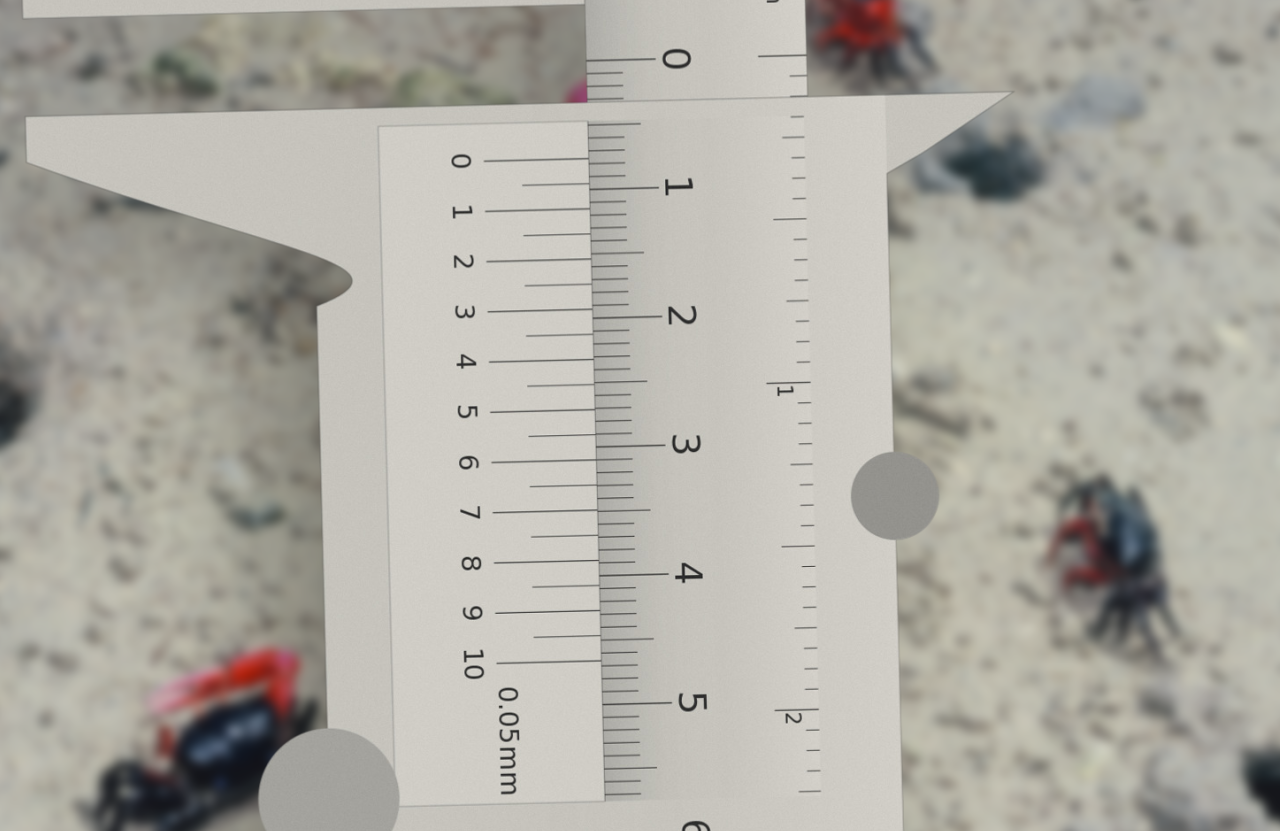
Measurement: 7.6 mm
